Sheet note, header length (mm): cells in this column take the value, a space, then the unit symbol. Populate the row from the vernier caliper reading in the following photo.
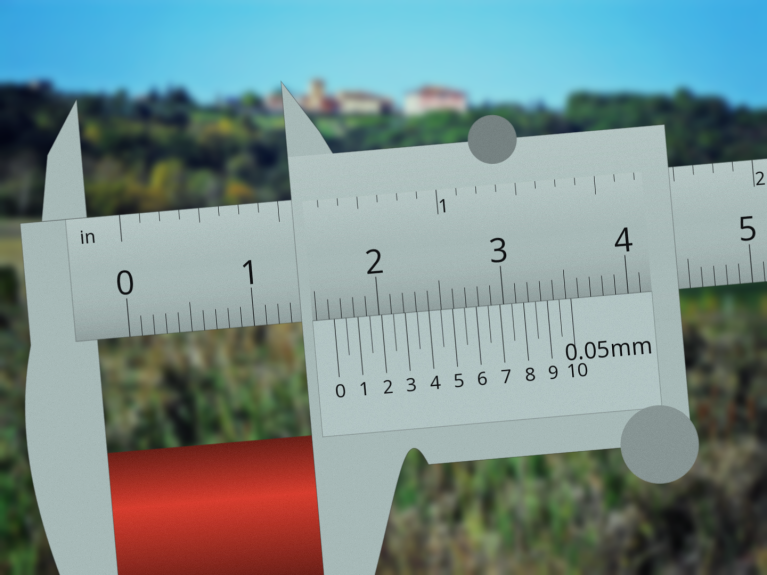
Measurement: 16.4 mm
